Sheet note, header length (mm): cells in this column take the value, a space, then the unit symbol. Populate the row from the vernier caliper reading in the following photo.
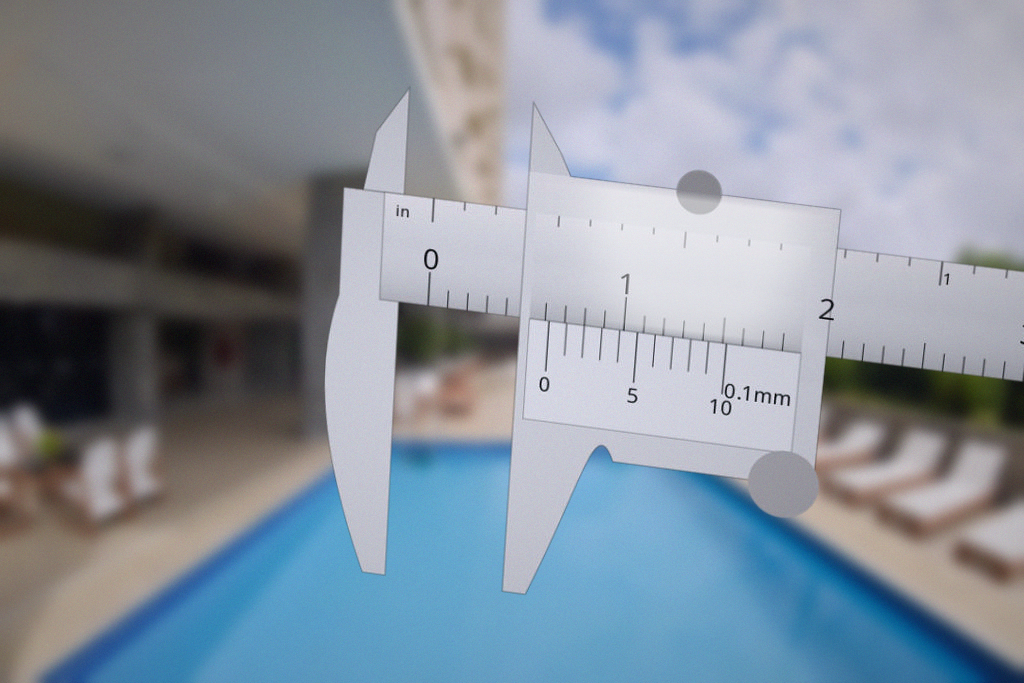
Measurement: 6.2 mm
